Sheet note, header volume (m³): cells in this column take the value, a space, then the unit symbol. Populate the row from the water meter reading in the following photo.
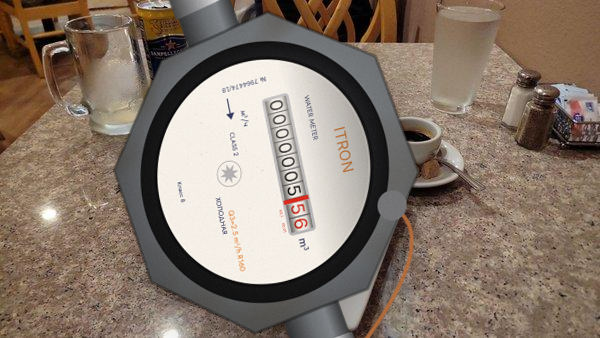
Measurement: 5.56 m³
